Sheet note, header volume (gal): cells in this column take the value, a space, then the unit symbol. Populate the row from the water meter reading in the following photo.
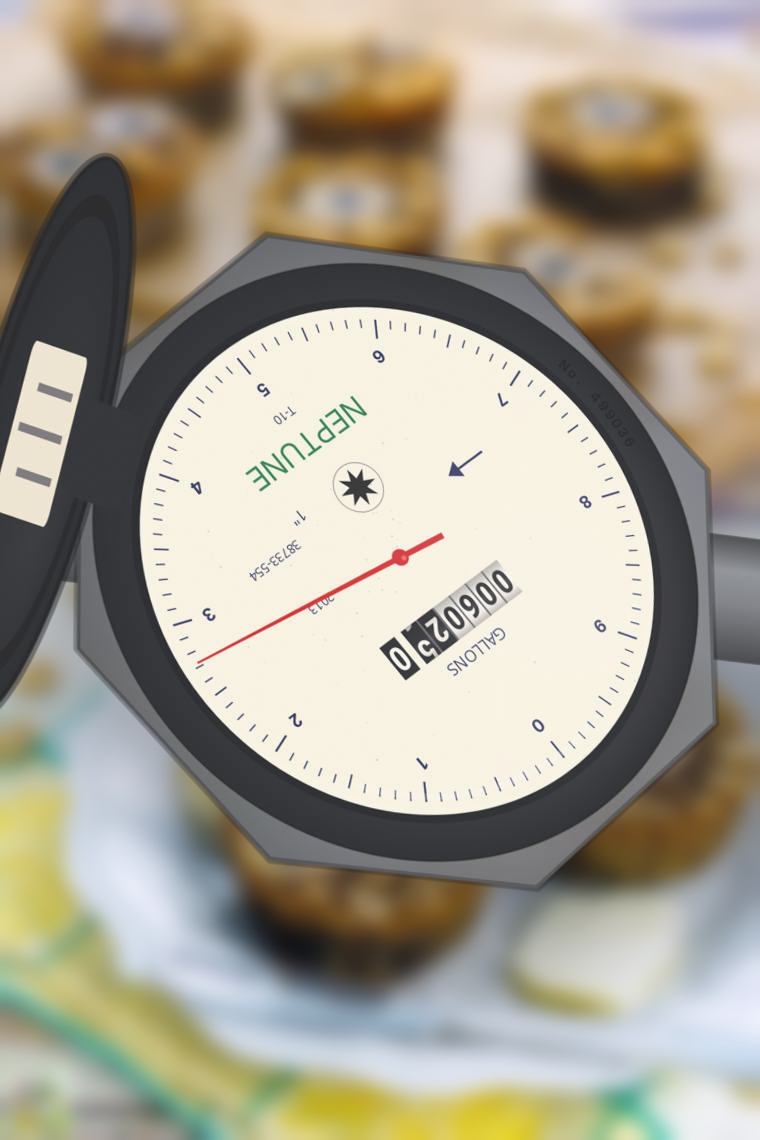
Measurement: 60252.7 gal
